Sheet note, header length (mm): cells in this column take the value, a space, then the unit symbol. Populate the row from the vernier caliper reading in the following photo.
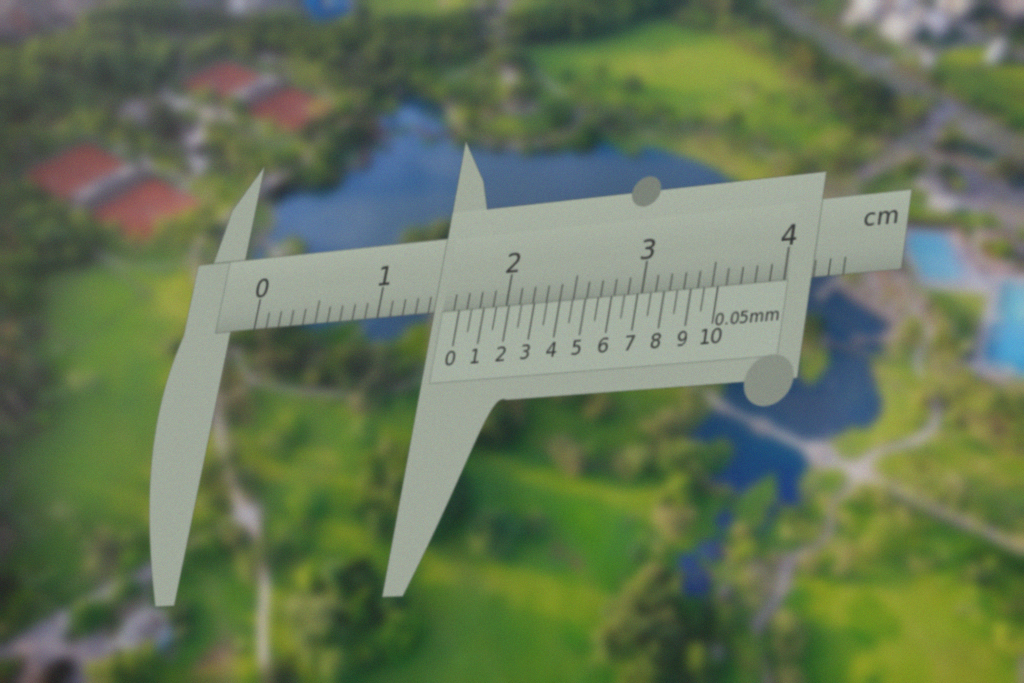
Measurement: 16.4 mm
